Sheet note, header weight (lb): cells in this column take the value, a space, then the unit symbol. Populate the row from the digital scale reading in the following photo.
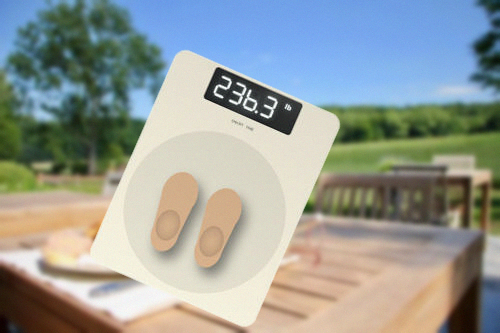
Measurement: 236.3 lb
